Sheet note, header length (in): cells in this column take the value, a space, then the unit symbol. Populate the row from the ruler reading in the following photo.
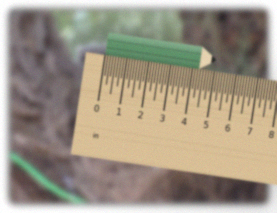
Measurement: 5 in
